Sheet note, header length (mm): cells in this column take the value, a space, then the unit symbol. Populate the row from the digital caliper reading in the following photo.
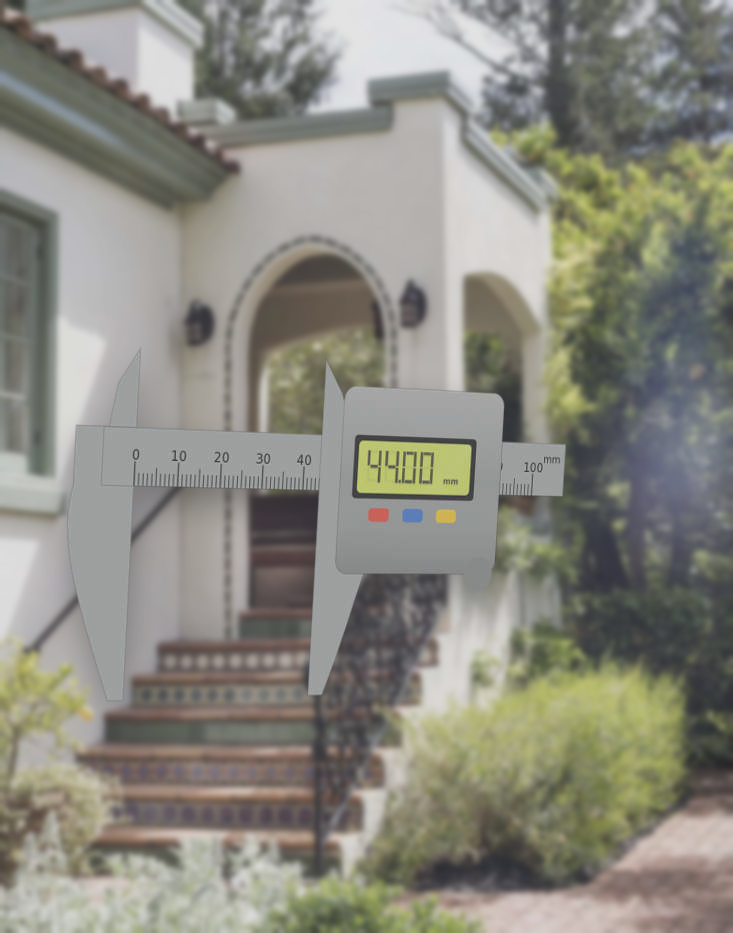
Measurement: 44.00 mm
